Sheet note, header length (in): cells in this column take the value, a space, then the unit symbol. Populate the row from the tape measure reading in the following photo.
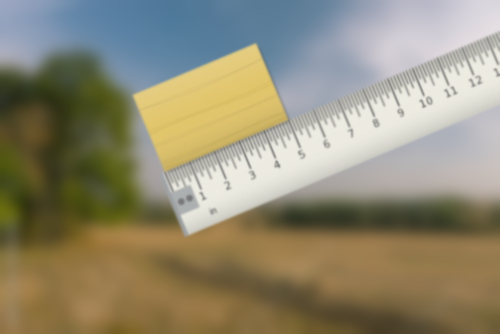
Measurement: 5 in
